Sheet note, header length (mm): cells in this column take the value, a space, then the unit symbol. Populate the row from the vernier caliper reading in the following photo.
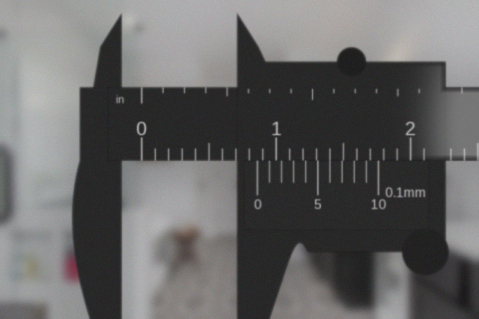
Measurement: 8.6 mm
